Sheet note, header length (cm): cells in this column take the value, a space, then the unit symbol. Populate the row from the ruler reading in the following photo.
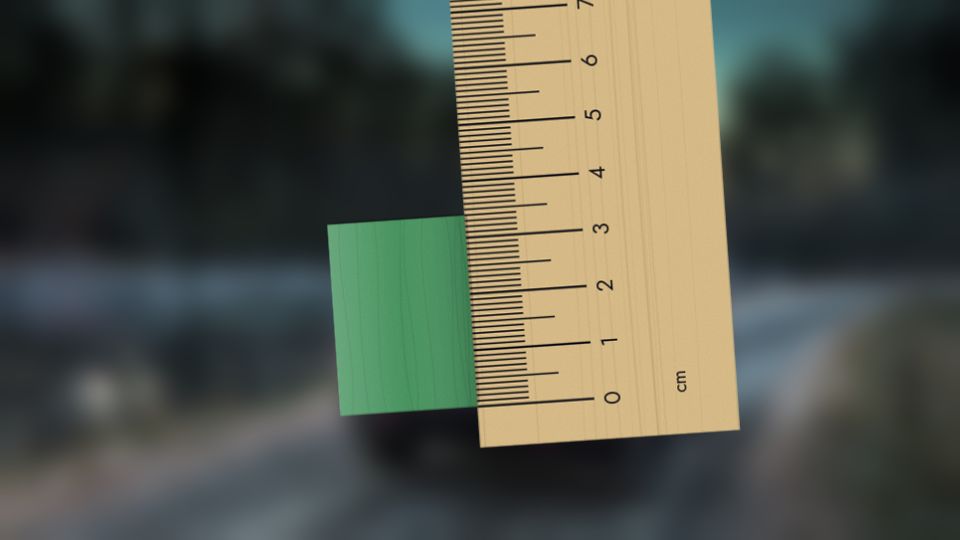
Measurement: 3.4 cm
